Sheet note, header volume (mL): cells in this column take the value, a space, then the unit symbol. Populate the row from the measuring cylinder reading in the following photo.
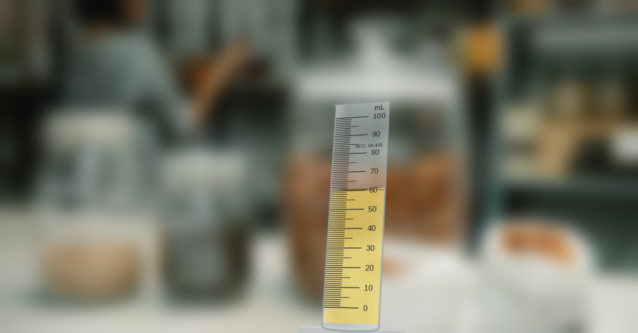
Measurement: 60 mL
